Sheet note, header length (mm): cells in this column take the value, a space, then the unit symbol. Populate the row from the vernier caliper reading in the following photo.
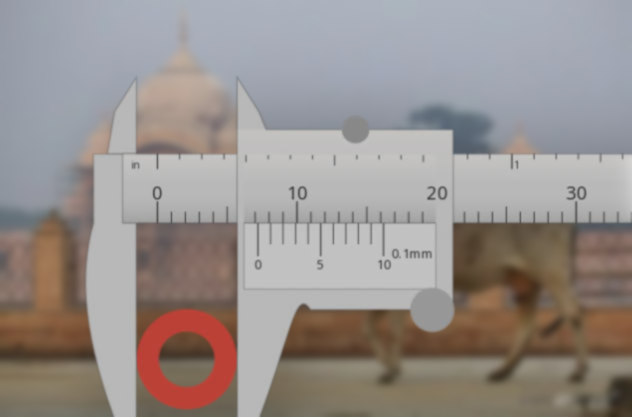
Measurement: 7.2 mm
